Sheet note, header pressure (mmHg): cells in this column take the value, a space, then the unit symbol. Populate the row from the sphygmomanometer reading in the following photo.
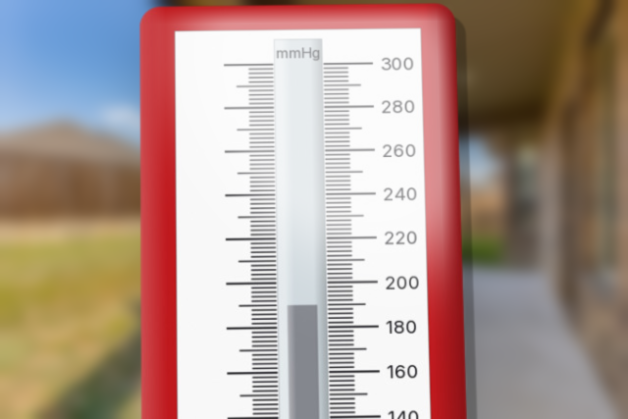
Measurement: 190 mmHg
